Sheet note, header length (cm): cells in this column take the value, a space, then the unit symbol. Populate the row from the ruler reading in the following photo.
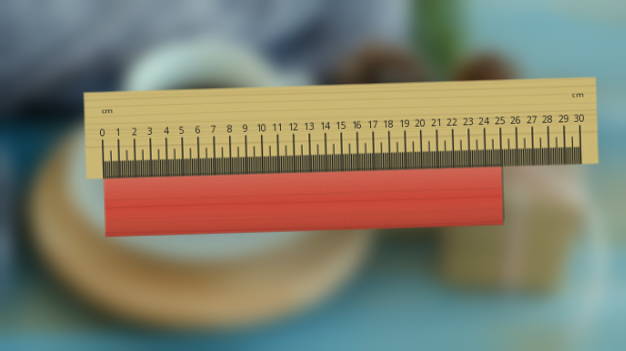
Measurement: 25 cm
